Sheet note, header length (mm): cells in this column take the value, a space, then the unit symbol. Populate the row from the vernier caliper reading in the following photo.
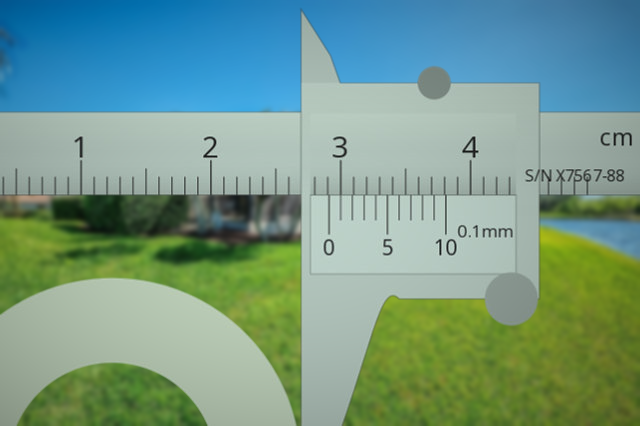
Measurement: 29.1 mm
